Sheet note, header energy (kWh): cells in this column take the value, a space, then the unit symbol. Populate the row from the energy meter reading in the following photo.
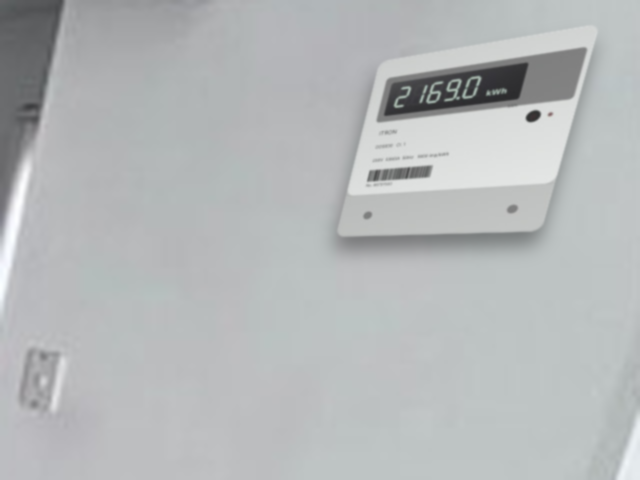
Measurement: 2169.0 kWh
